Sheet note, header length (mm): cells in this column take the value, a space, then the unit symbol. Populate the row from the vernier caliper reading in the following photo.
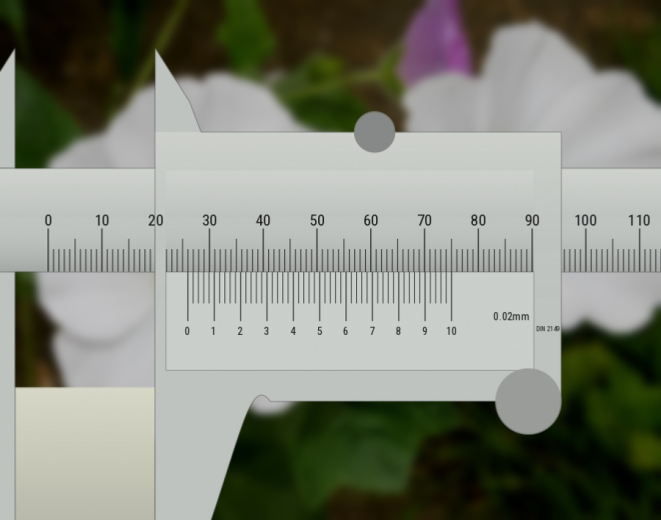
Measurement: 26.0 mm
